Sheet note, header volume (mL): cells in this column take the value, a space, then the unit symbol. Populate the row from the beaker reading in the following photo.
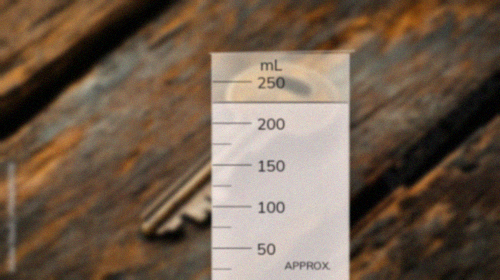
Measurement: 225 mL
